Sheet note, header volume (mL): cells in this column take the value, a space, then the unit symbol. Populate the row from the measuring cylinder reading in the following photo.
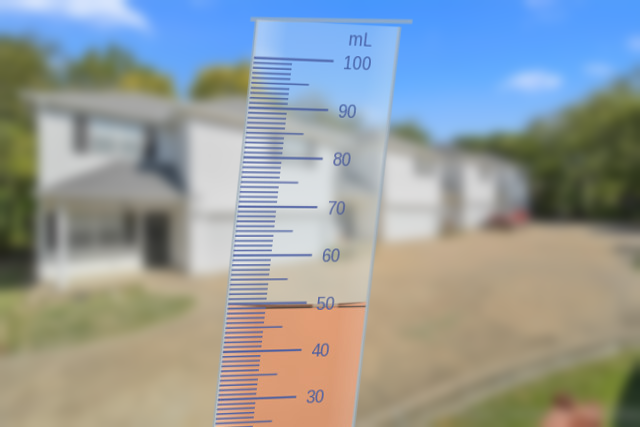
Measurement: 49 mL
